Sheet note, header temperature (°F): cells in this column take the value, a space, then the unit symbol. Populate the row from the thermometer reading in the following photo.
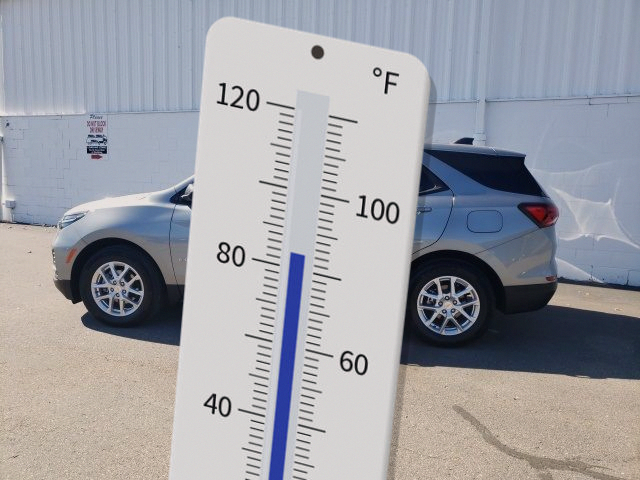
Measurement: 84 °F
